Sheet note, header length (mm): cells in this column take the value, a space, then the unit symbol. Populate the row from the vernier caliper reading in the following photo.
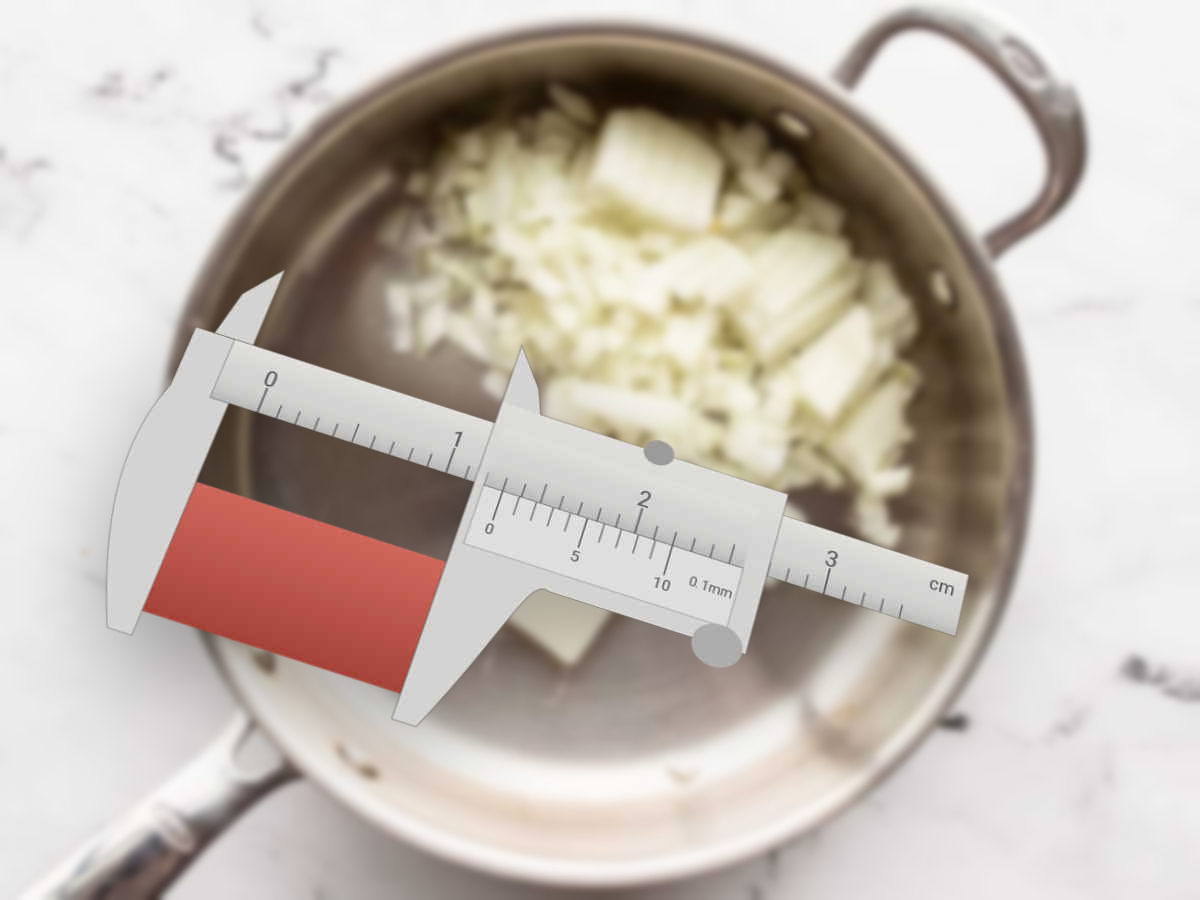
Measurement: 13.0 mm
